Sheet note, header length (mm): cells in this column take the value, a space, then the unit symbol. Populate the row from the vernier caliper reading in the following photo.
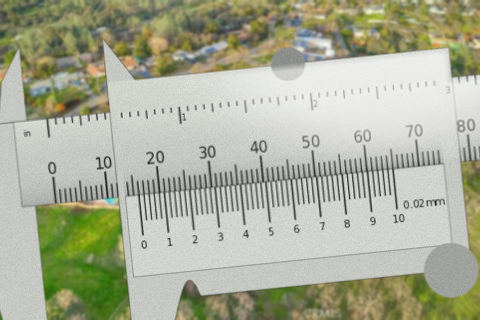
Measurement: 16.0 mm
